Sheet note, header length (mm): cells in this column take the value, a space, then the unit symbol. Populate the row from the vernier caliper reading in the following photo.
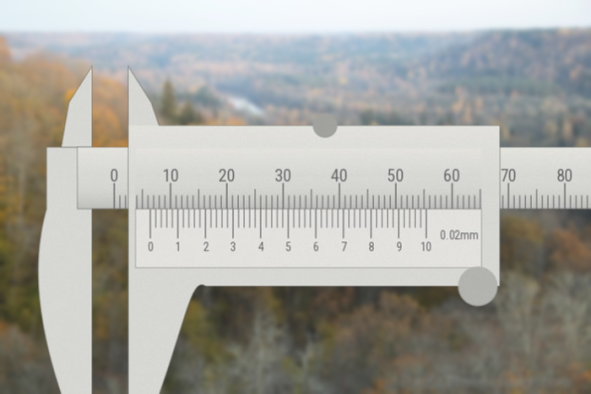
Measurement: 6.4 mm
